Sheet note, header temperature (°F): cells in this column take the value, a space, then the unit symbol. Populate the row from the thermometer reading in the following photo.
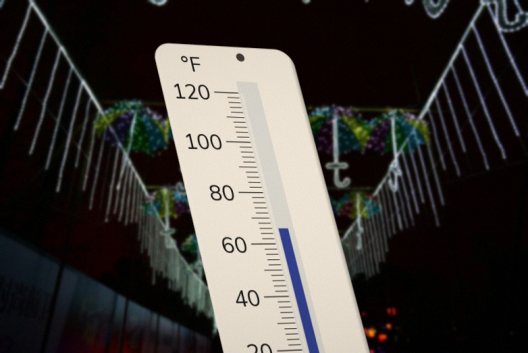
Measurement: 66 °F
